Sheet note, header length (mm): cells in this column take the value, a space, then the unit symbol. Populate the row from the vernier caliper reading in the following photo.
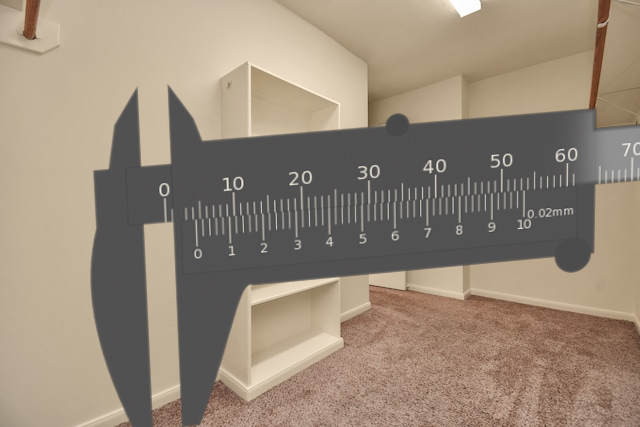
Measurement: 4.4 mm
